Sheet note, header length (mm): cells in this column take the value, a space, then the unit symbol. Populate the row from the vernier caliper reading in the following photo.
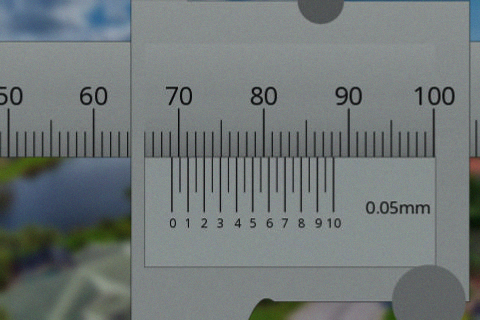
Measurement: 69.2 mm
